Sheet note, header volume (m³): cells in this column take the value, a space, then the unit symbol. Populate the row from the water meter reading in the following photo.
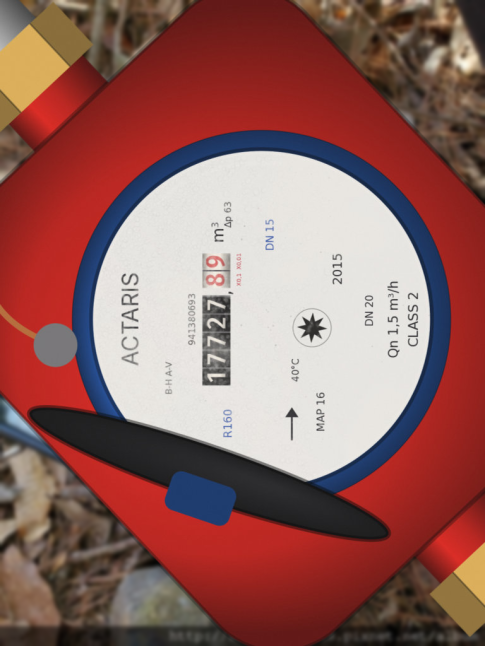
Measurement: 17727.89 m³
